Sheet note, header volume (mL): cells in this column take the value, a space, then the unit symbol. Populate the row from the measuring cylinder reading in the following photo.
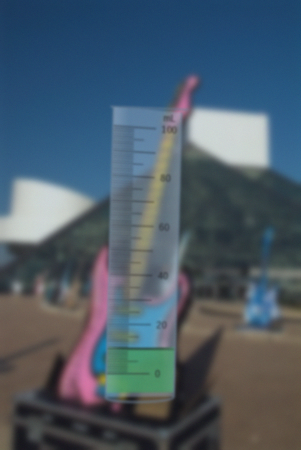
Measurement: 10 mL
